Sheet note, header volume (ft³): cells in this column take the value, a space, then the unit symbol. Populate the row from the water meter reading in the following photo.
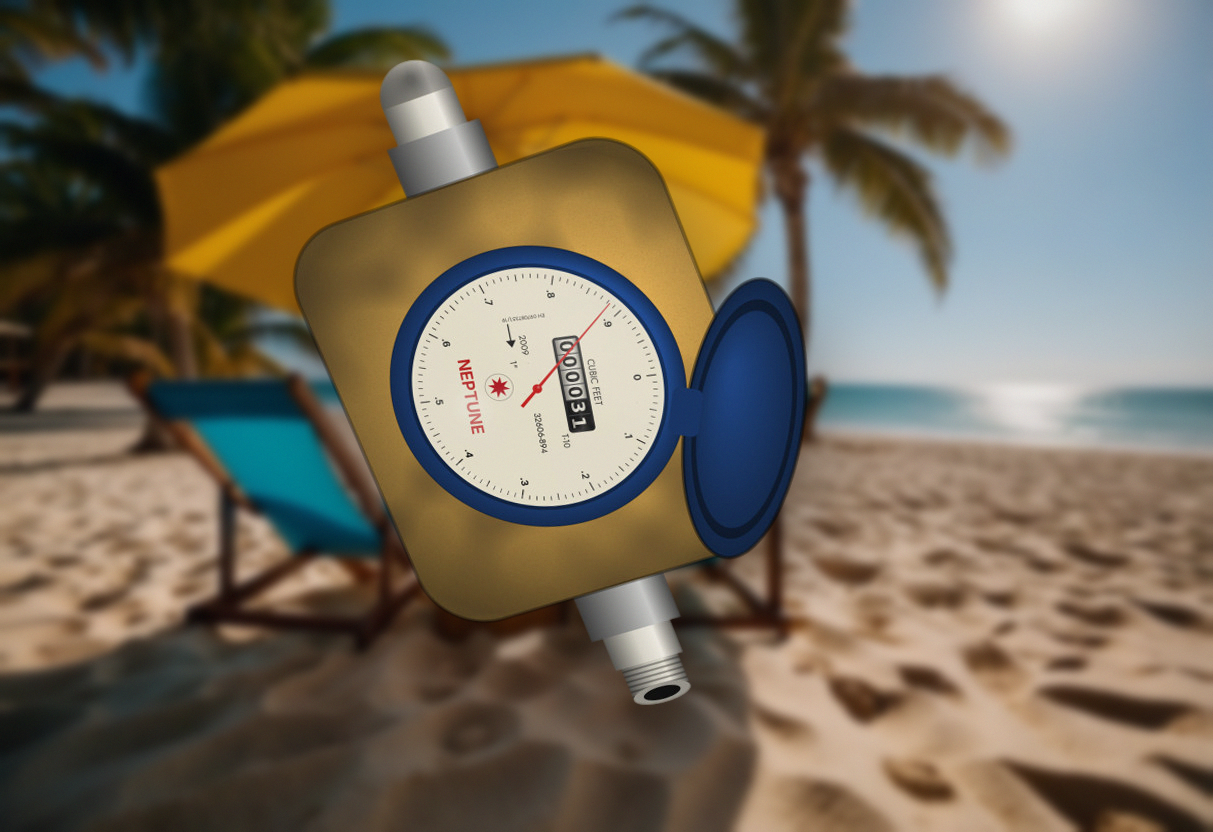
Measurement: 30.88 ft³
